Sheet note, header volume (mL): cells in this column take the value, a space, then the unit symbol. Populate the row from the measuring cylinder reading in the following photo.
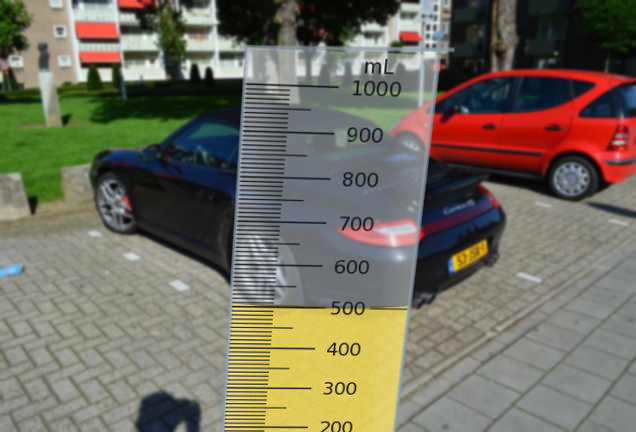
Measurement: 500 mL
